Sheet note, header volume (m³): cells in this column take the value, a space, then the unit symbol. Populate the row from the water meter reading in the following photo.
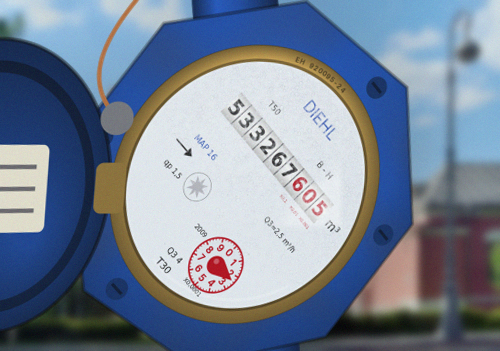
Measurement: 533267.6052 m³
